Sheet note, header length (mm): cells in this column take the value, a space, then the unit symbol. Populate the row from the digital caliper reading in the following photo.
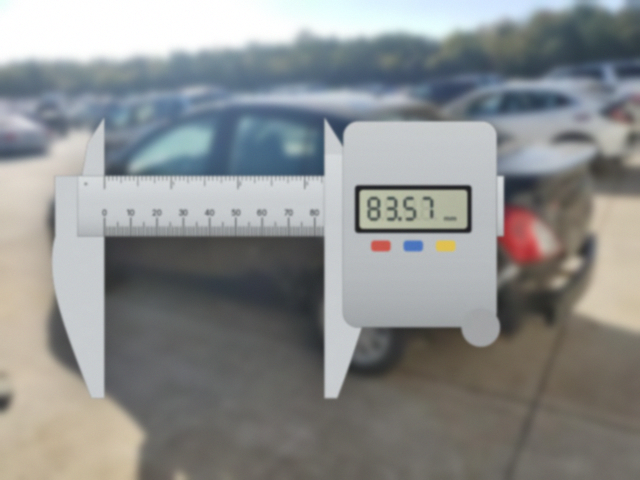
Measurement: 83.57 mm
